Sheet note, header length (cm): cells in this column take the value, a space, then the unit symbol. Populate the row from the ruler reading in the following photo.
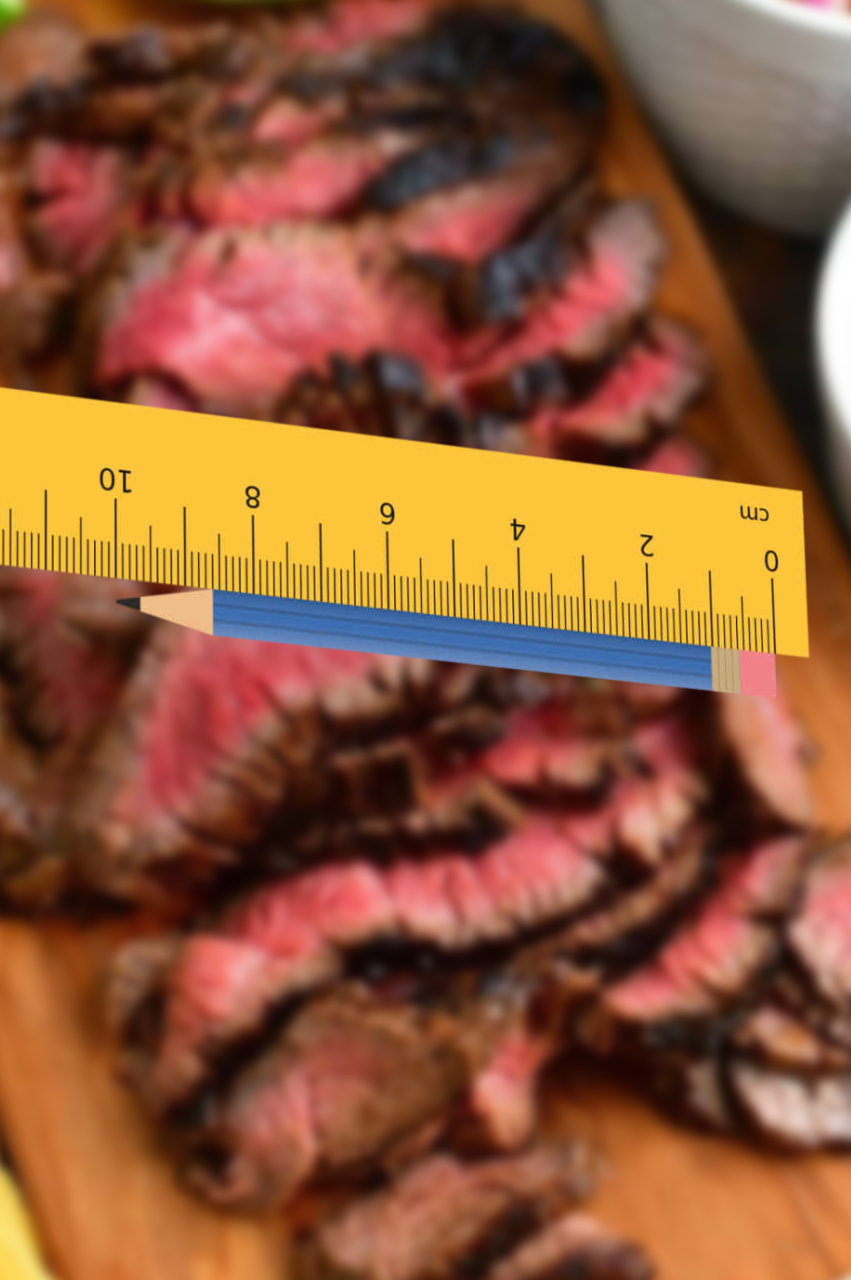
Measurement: 10 cm
